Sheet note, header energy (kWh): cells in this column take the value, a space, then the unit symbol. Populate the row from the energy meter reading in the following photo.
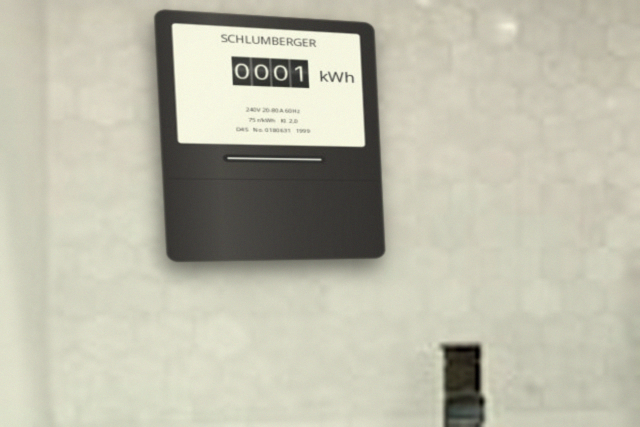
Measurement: 1 kWh
